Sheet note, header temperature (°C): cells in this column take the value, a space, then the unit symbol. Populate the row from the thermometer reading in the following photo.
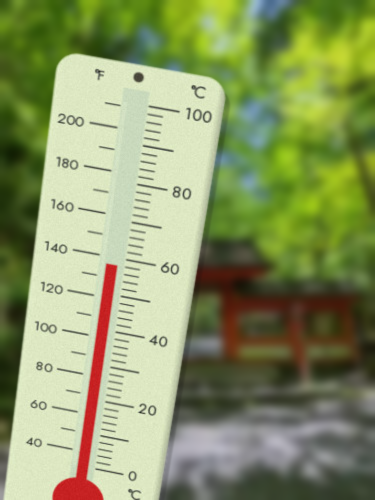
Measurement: 58 °C
